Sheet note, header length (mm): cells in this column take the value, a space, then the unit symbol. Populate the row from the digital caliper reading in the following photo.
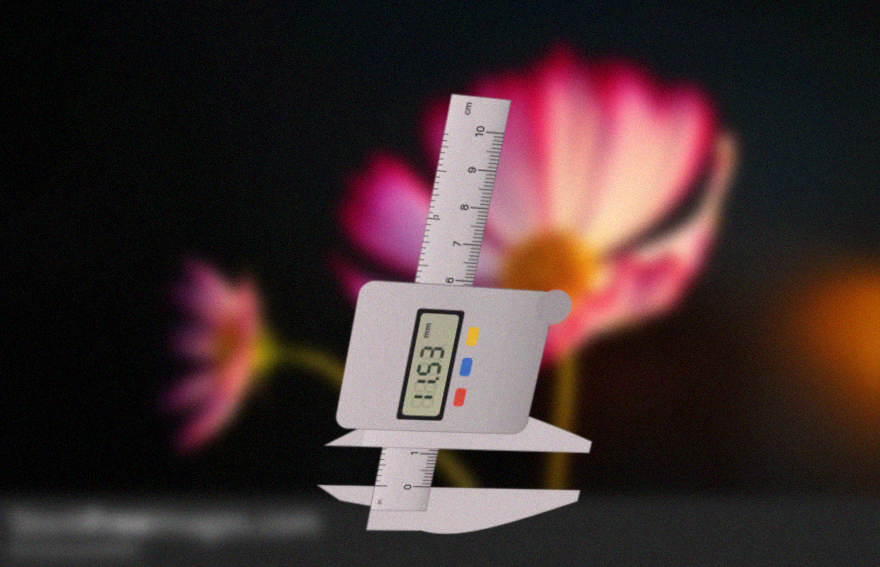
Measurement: 11.53 mm
